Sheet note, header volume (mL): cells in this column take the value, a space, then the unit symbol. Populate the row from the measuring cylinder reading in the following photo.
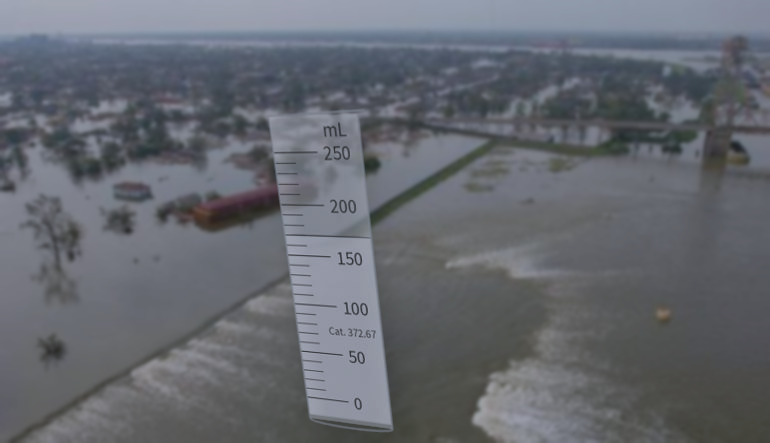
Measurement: 170 mL
